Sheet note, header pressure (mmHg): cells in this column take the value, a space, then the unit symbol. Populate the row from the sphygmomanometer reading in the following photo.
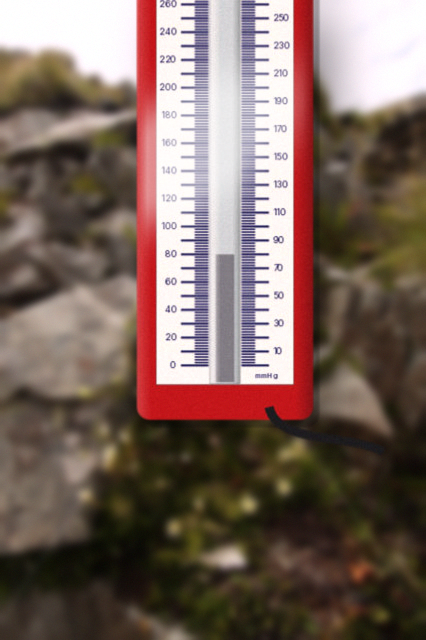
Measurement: 80 mmHg
